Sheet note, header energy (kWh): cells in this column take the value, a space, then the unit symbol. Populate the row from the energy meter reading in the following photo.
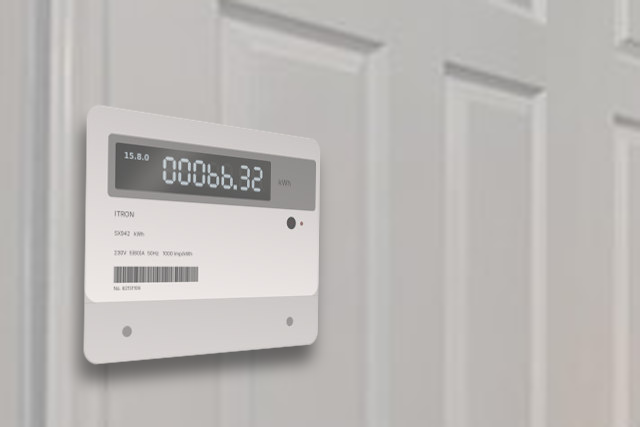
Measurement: 66.32 kWh
